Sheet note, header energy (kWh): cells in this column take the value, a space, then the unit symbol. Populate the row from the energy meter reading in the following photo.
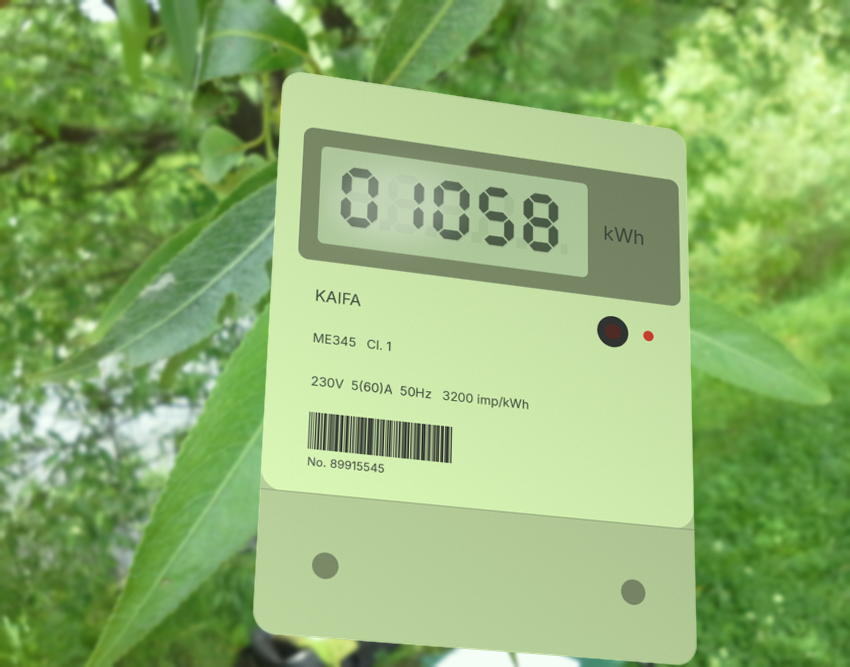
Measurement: 1058 kWh
